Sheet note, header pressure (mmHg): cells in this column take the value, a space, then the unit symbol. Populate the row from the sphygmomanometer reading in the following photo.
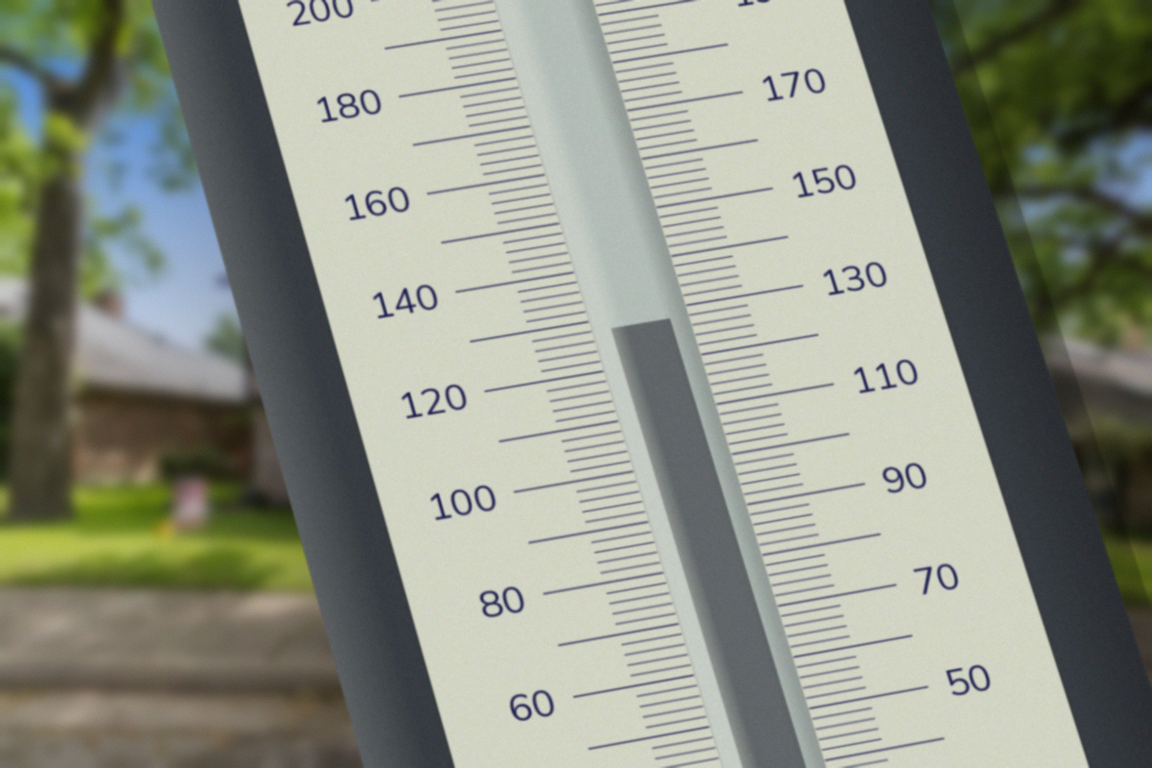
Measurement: 128 mmHg
